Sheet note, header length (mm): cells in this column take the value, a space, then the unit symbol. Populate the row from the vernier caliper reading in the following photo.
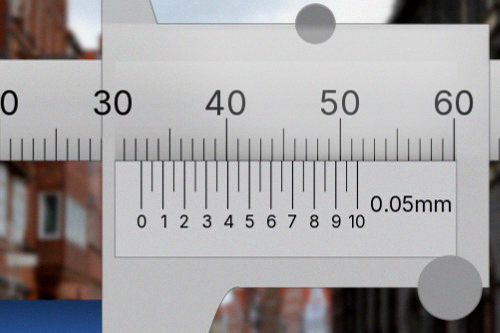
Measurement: 32.5 mm
